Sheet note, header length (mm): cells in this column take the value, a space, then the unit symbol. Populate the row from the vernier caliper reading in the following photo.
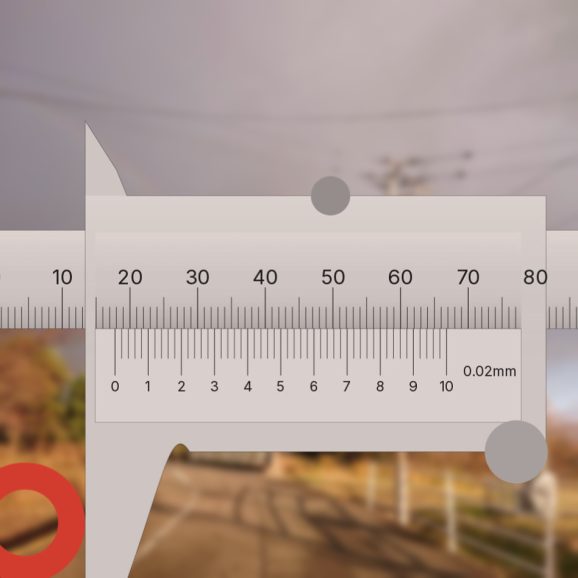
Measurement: 17.8 mm
